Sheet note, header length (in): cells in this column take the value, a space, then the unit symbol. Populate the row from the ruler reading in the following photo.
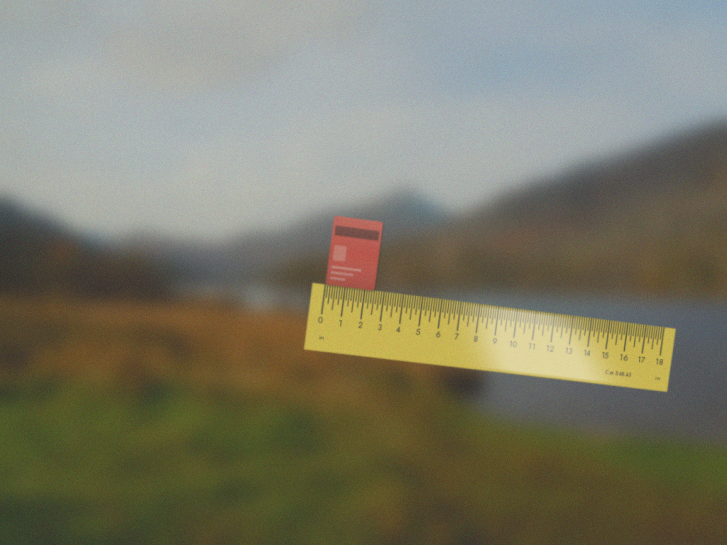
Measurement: 2.5 in
